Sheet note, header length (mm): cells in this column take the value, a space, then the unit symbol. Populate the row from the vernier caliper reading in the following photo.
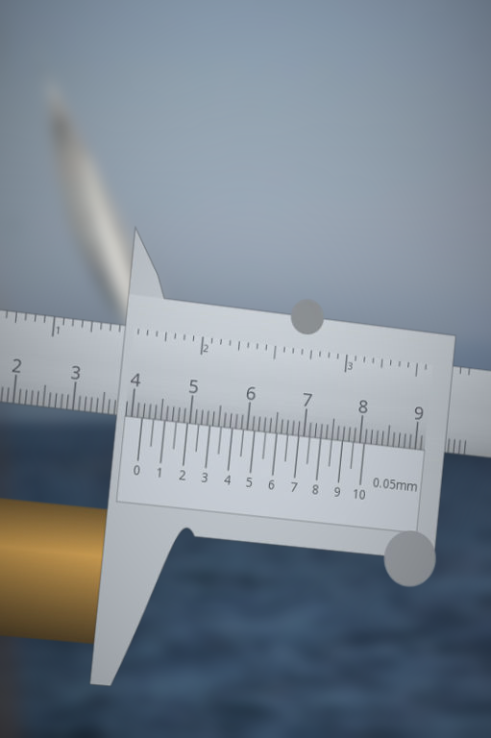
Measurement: 41.8 mm
